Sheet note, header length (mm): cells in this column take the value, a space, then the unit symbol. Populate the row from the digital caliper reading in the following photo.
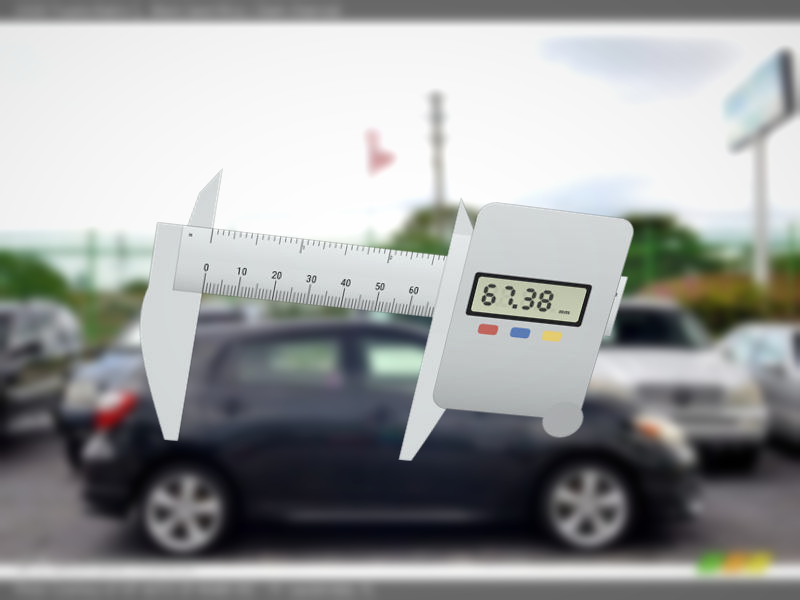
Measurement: 67.38 mm
